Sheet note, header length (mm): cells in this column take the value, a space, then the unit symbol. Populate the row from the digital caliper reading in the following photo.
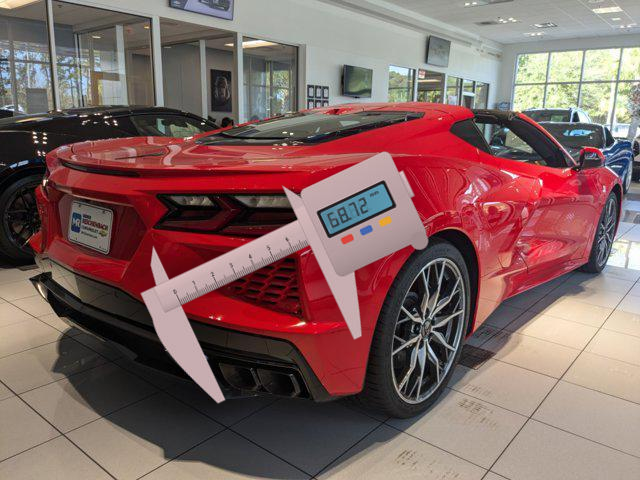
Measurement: 68.72 mm
